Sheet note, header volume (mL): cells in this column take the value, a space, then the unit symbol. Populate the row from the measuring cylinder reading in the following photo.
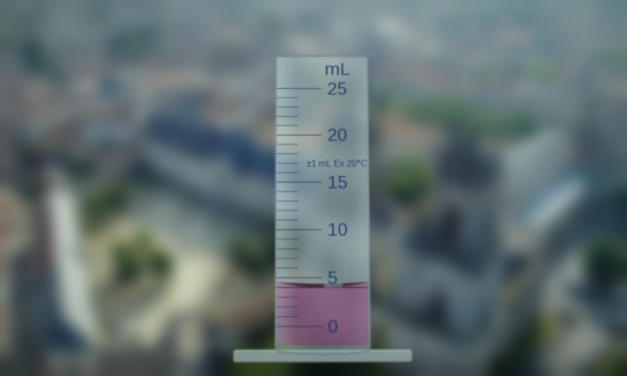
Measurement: 4 mL
